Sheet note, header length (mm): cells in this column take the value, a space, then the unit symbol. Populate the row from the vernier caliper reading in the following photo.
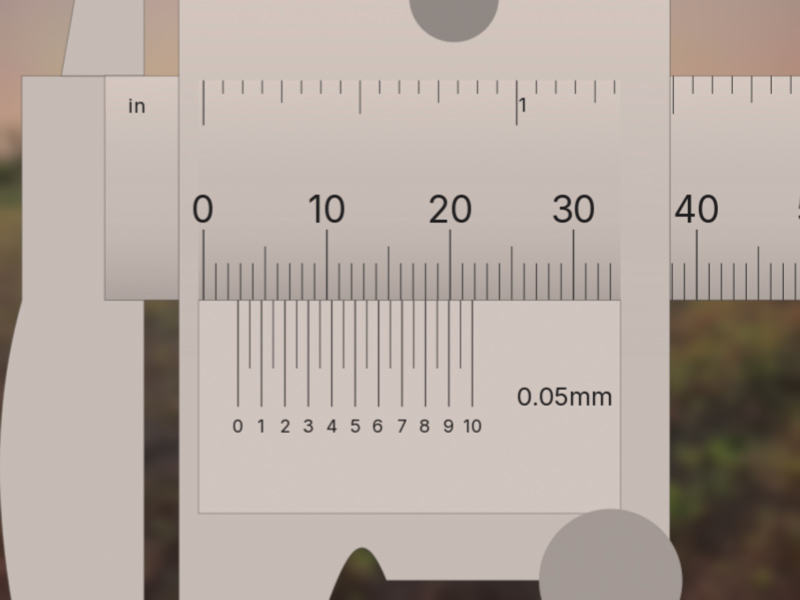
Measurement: 2.8 mm
